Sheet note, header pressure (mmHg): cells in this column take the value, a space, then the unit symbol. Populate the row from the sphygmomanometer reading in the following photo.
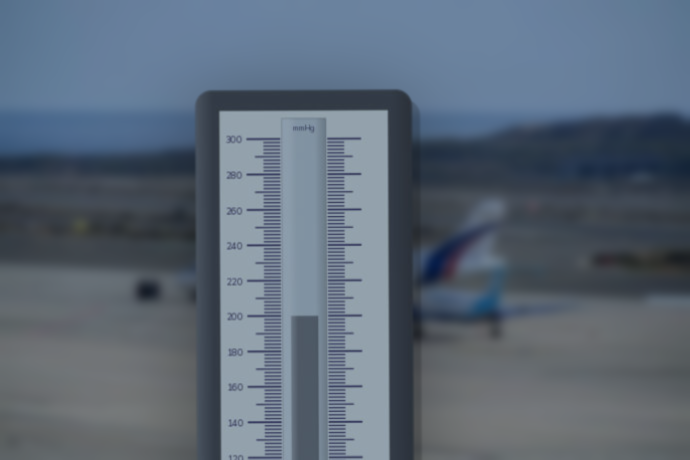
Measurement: 200 mmHg
